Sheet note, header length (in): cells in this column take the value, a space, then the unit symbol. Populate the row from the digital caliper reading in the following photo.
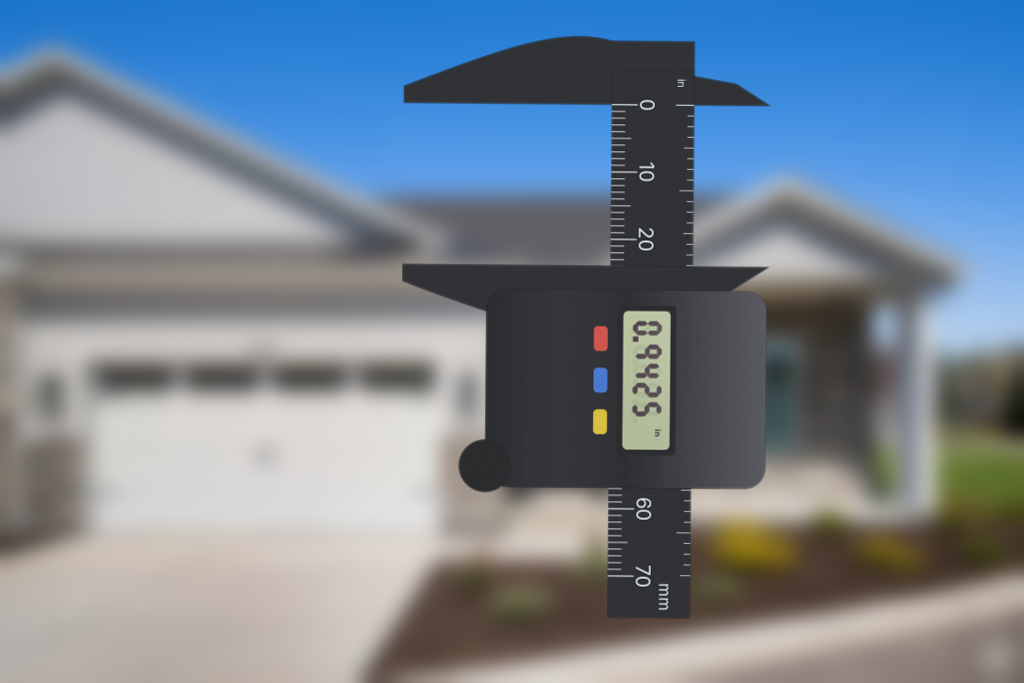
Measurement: 0.9425 in
